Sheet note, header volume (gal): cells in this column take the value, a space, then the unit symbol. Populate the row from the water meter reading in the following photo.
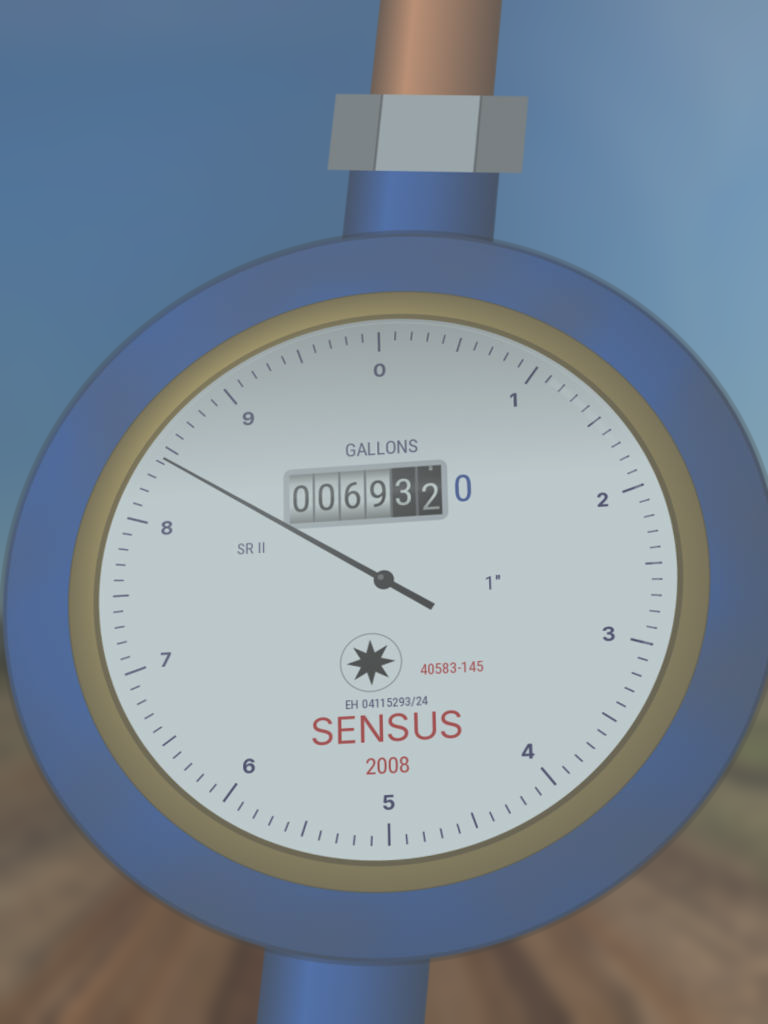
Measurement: 69318.4 gal
